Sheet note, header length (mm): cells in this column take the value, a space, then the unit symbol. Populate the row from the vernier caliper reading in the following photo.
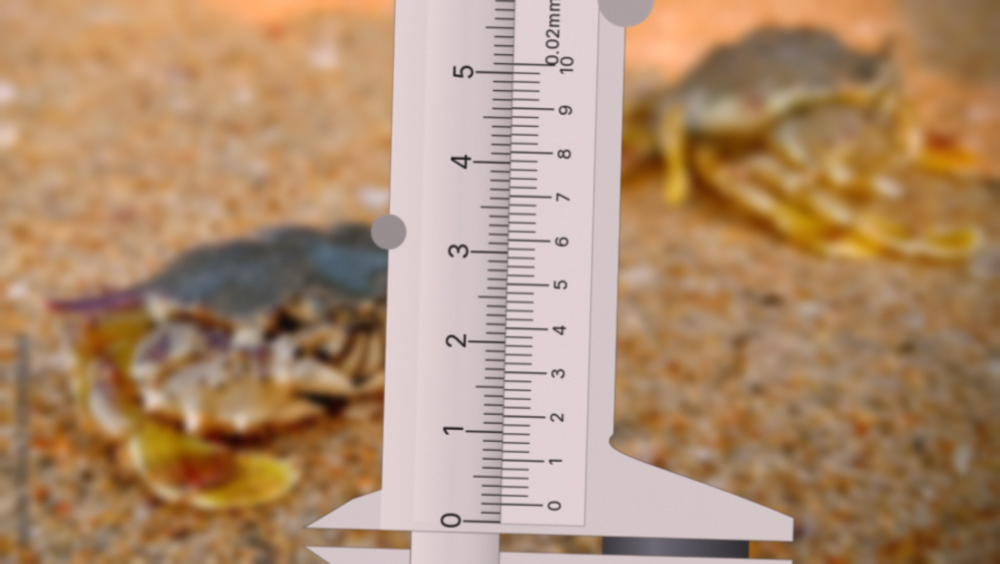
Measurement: 2.0 mm
